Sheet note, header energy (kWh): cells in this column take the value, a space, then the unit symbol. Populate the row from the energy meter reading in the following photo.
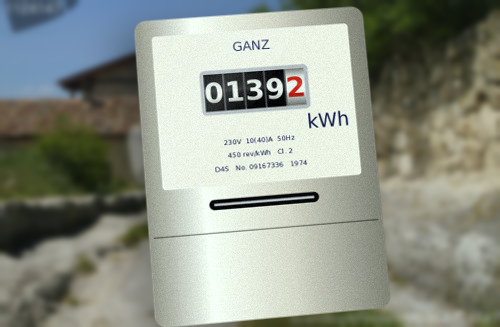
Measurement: 139.2 kWh
